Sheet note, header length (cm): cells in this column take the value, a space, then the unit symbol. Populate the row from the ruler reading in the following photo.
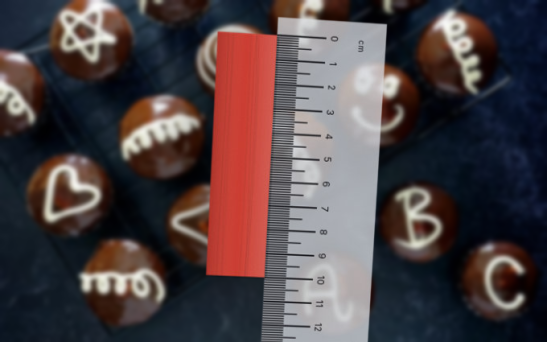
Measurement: 10 cm
